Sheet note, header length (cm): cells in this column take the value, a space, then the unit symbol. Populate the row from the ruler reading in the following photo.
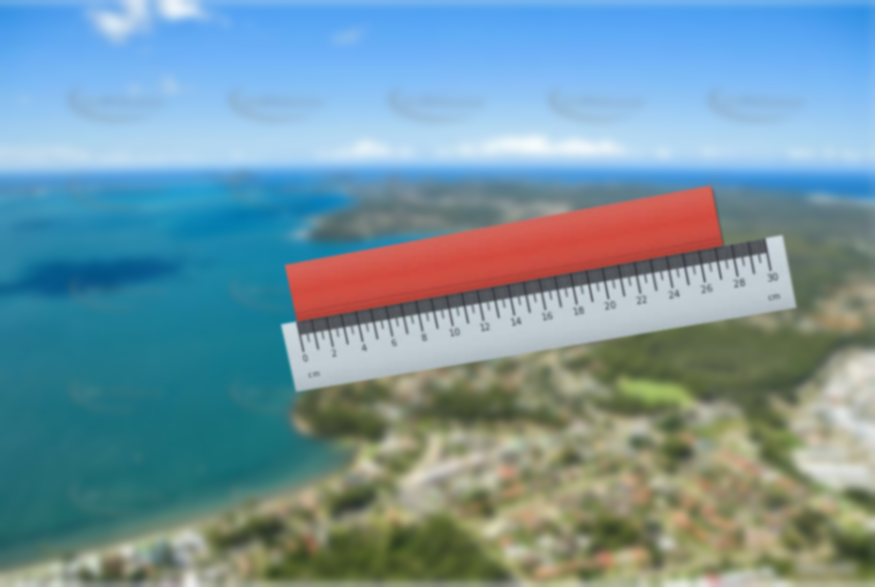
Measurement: 27.5 cm
